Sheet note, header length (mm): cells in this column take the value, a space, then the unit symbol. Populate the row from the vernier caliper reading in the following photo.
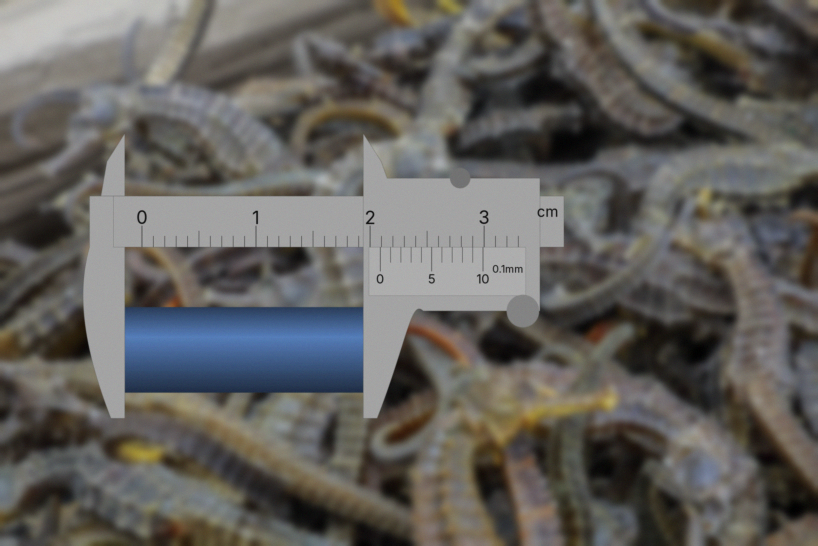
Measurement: 20.9 mm
